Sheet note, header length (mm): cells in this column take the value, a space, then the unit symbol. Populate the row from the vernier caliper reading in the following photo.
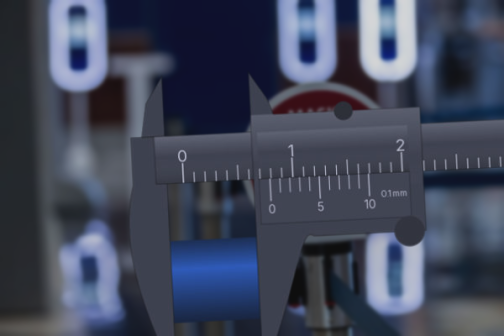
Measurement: 7.9 mm
